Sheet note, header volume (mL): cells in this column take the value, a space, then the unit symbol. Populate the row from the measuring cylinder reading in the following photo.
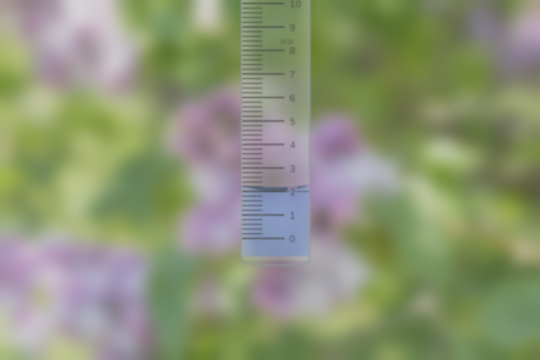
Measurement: 2 mL
